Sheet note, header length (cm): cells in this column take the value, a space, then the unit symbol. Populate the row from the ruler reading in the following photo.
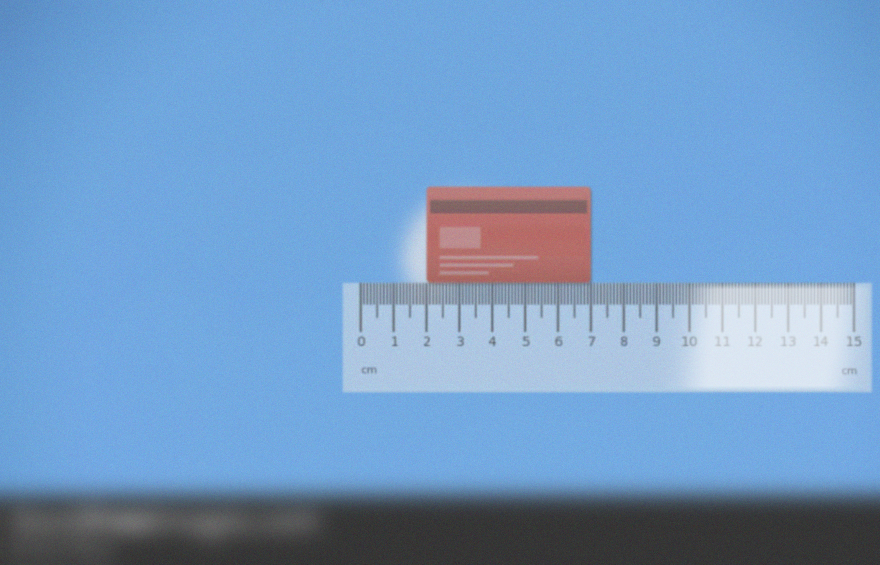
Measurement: 5 cm
